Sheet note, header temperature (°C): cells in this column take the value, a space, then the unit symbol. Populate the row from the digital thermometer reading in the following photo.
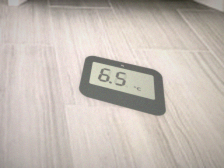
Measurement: 6.5 °C
